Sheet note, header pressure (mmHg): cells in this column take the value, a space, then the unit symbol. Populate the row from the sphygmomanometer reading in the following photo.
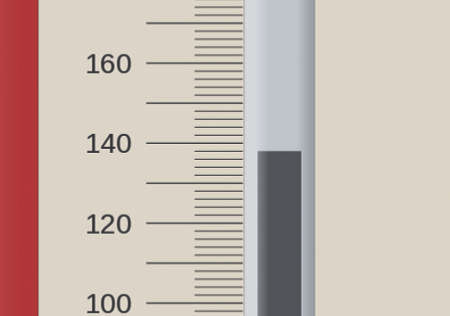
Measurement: 138 mmHg
